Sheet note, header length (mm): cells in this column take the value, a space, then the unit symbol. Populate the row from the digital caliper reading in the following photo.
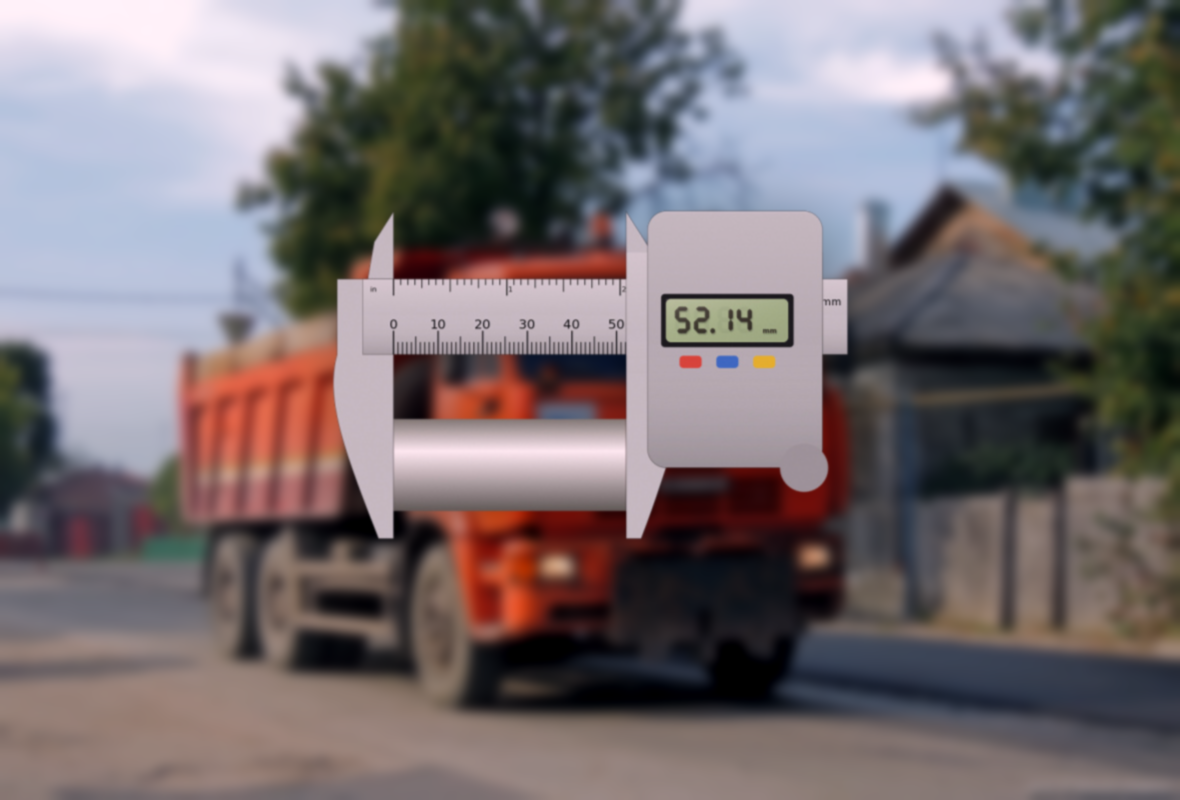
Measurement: 52.14 mm
